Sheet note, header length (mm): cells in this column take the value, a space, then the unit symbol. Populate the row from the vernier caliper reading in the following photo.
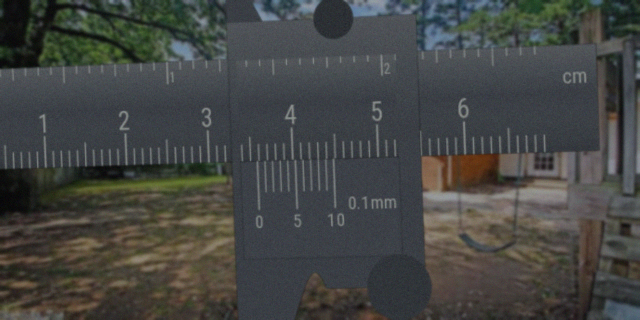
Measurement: 35.8 mm
